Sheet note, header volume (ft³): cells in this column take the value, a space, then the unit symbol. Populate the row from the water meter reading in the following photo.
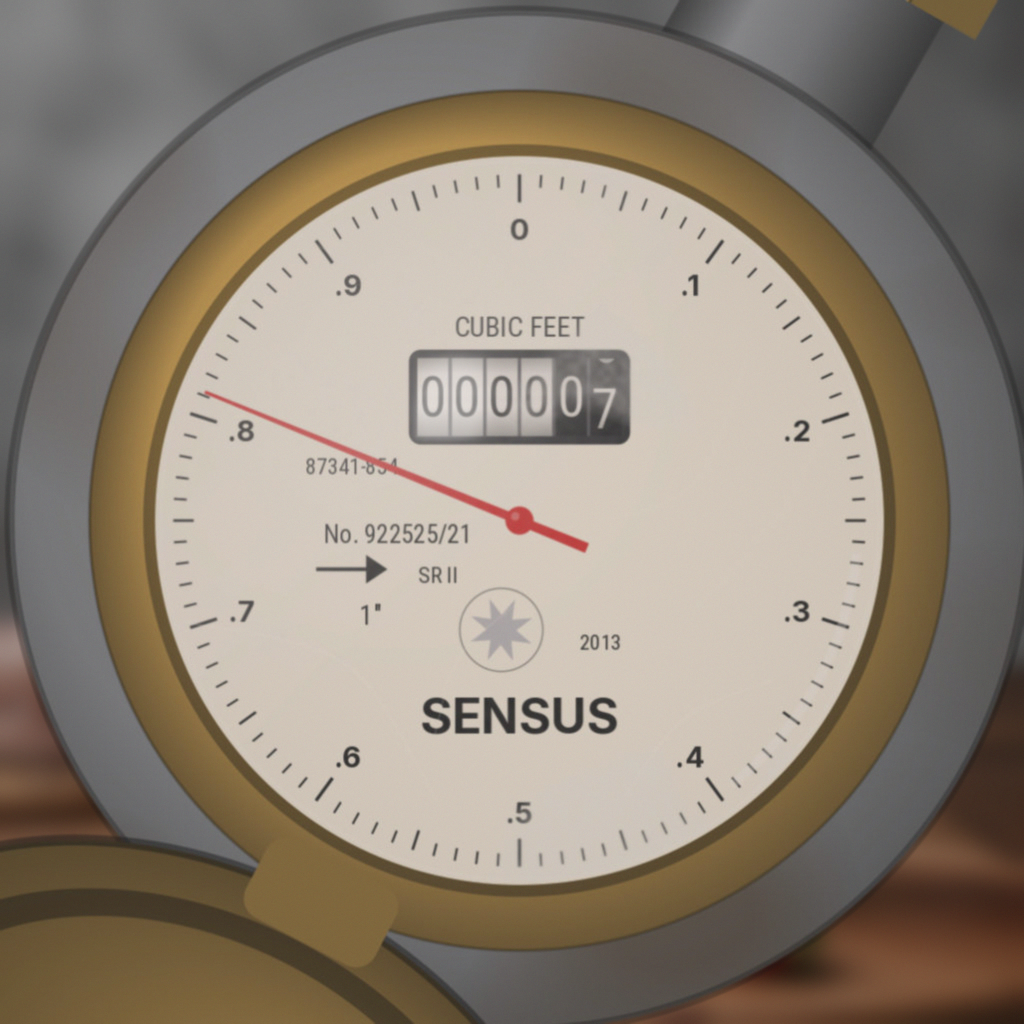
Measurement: 6.81 ft³
